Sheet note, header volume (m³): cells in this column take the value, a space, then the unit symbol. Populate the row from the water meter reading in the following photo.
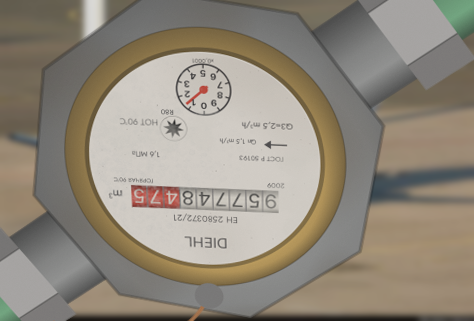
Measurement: 957748.4751 m³
